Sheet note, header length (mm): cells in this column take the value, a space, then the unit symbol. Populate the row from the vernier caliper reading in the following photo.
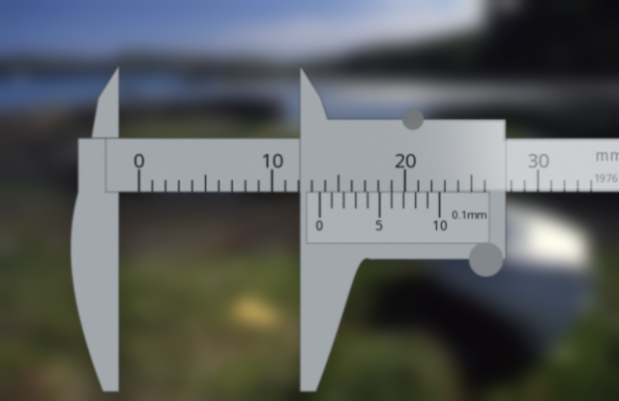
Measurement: 13.6 mm
